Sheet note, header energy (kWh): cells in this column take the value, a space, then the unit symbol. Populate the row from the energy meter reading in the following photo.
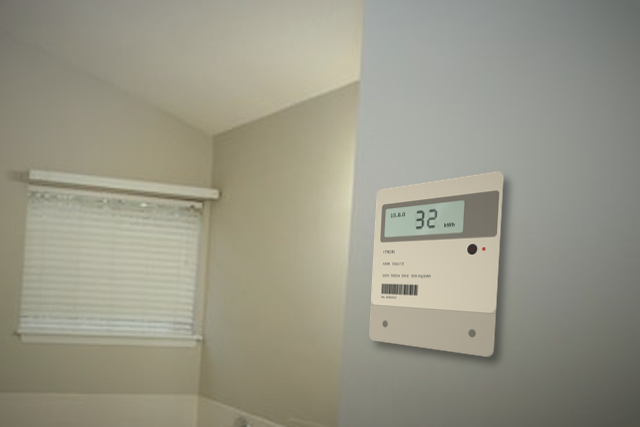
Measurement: 32 kWh
